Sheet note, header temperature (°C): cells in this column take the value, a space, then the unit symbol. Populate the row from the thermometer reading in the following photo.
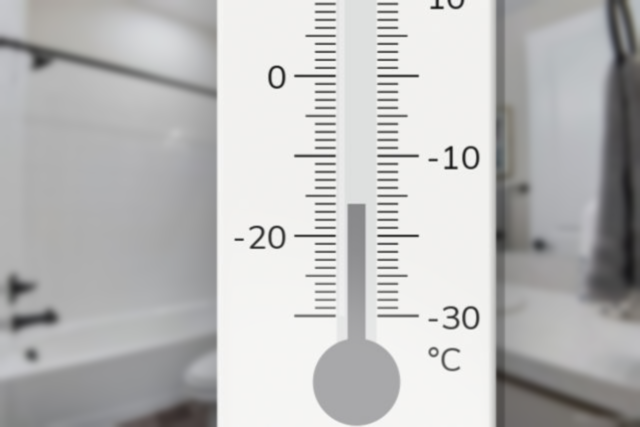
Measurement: -16 °C
